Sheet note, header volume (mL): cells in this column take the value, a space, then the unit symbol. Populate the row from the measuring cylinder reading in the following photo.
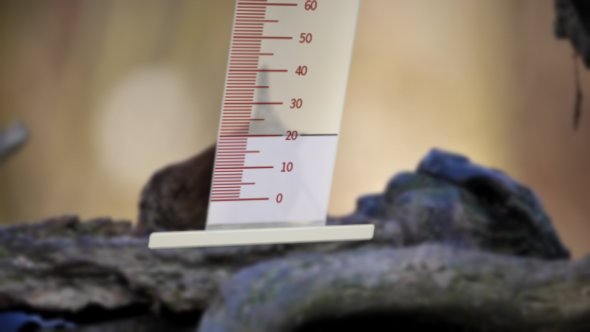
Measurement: 20 mL
